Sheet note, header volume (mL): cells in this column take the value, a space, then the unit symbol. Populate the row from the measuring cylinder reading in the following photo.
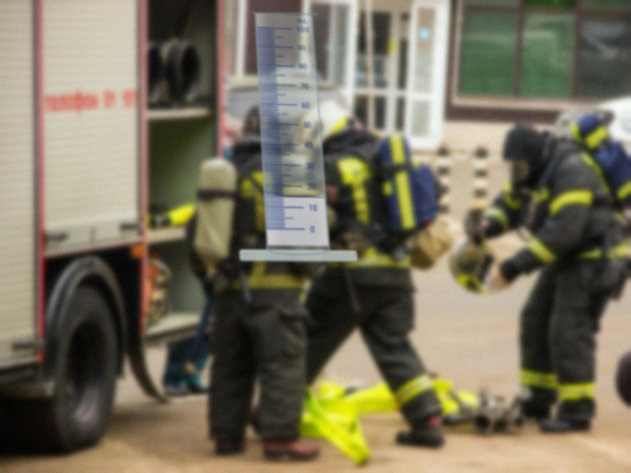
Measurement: 15 mL
